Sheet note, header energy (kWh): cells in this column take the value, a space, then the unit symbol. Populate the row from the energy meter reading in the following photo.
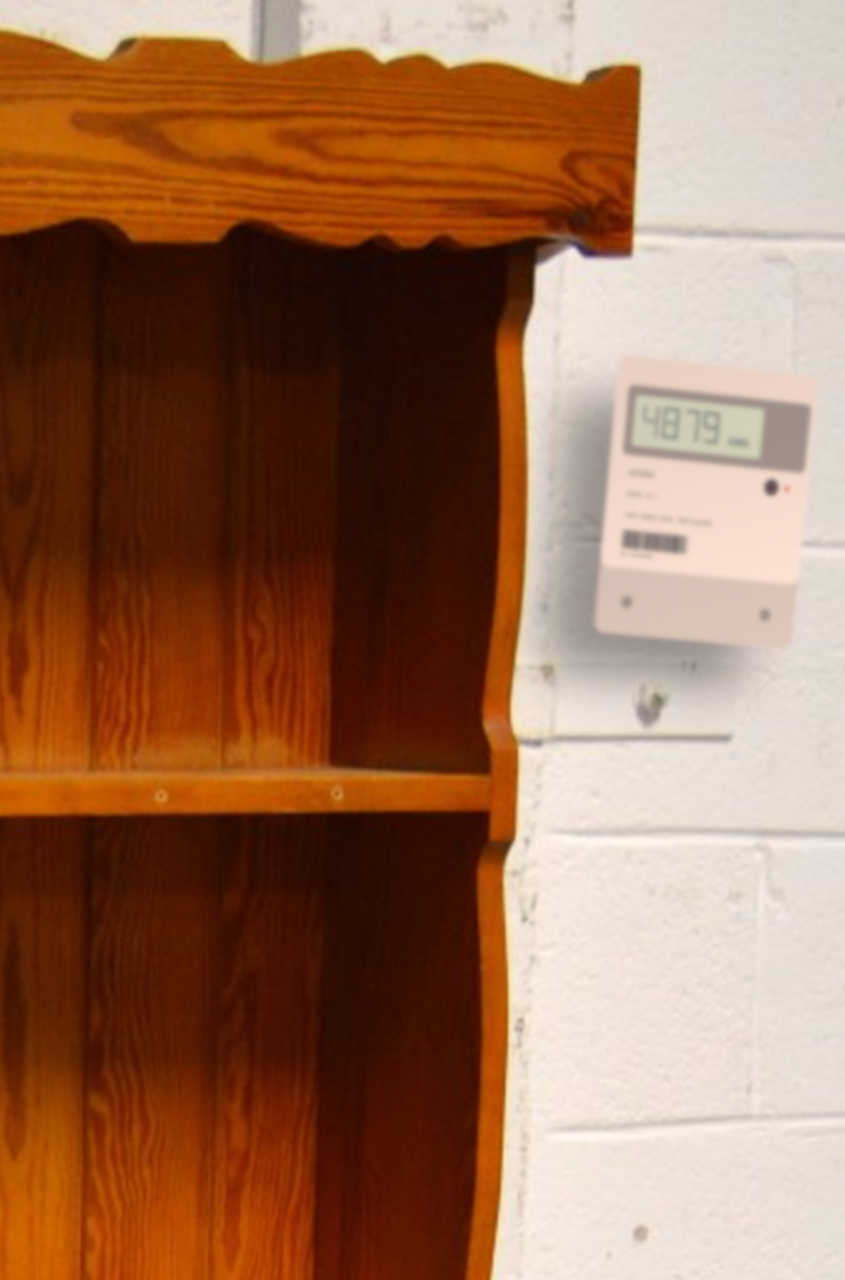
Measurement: 4879 kWh
